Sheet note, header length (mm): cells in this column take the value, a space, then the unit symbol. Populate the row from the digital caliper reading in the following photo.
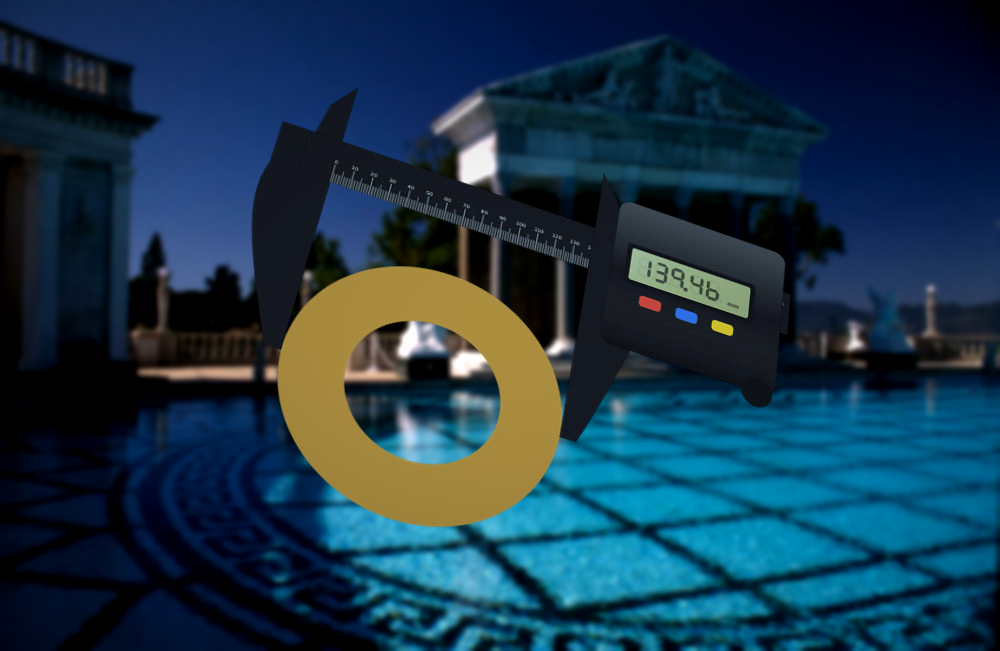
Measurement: 139.46 mm
